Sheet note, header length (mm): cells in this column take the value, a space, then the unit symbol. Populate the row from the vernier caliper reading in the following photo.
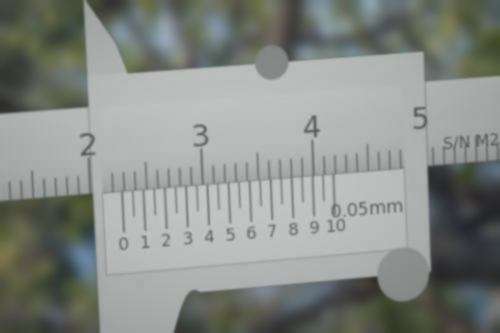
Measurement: 22.8 mm
